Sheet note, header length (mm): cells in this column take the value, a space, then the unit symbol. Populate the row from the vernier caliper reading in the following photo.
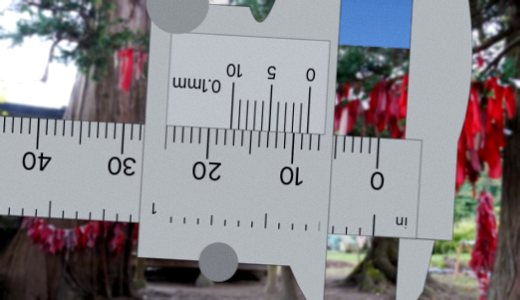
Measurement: 8.4 mm
